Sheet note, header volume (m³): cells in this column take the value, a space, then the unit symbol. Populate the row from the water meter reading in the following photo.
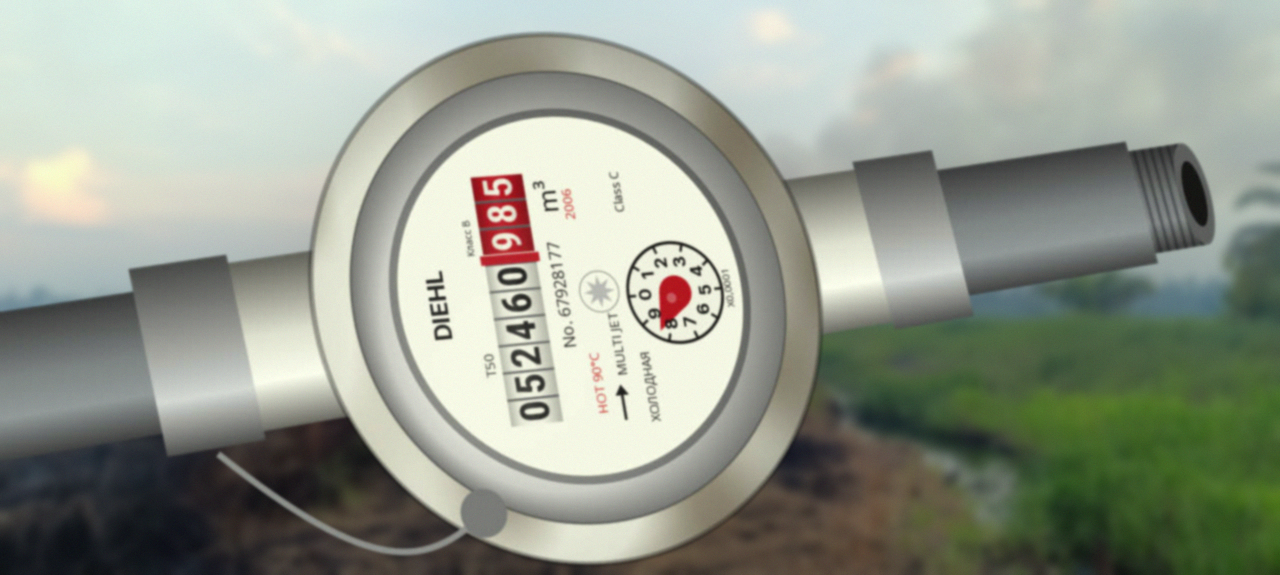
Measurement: 52460.9858 m³
